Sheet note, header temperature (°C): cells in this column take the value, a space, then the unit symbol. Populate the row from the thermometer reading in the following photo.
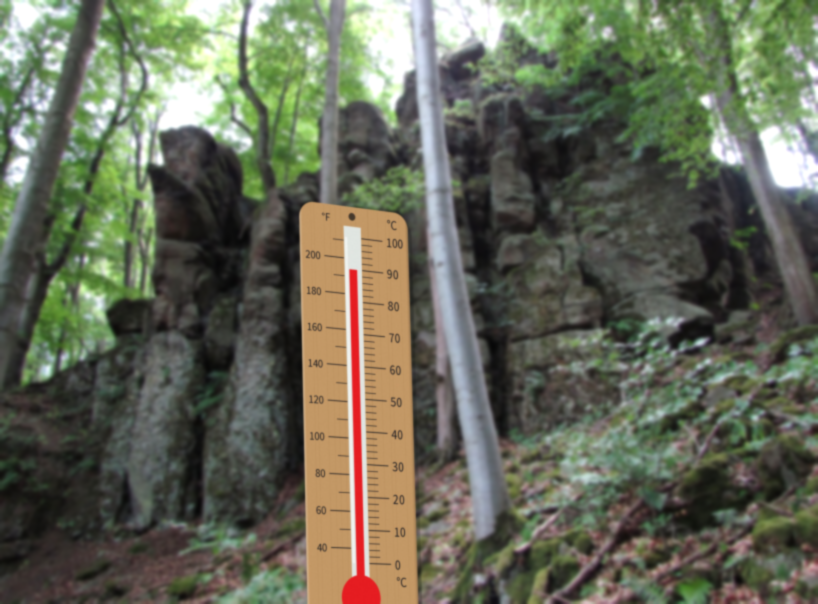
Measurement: 90 °C
